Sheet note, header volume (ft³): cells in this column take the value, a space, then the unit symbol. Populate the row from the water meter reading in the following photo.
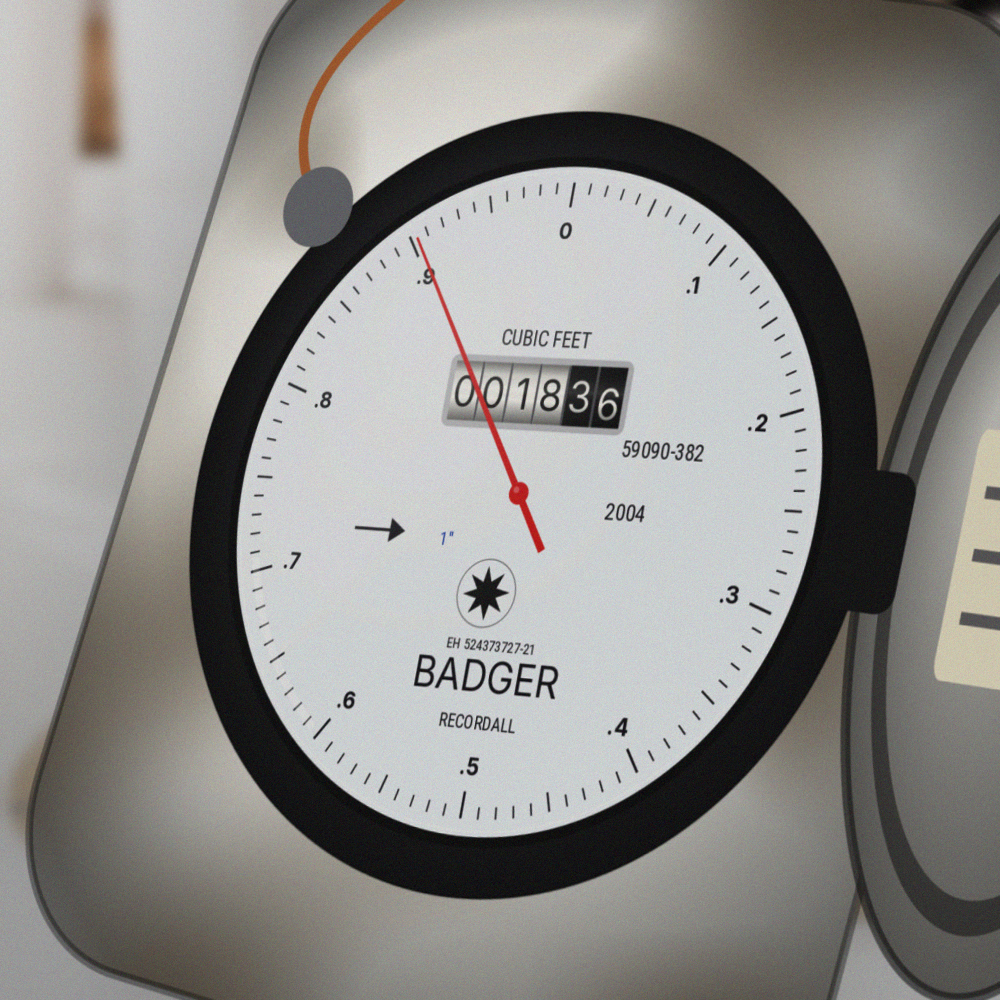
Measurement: 1835.90 ft³
